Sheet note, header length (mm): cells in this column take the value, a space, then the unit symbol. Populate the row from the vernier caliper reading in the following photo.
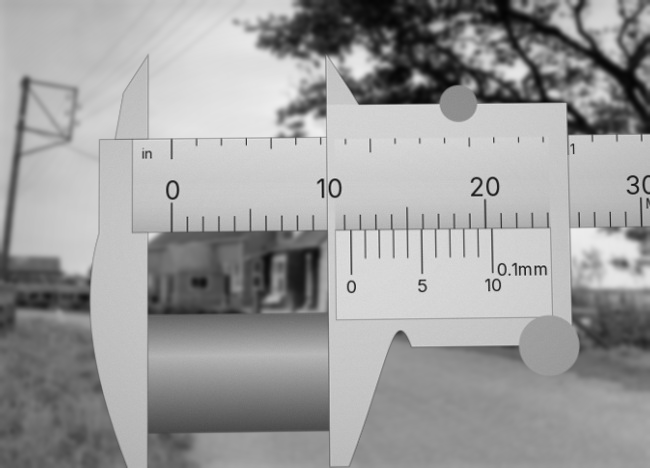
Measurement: 11.4 mm
